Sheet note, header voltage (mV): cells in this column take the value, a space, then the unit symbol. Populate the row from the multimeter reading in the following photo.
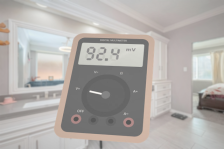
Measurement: 92.4 mV
